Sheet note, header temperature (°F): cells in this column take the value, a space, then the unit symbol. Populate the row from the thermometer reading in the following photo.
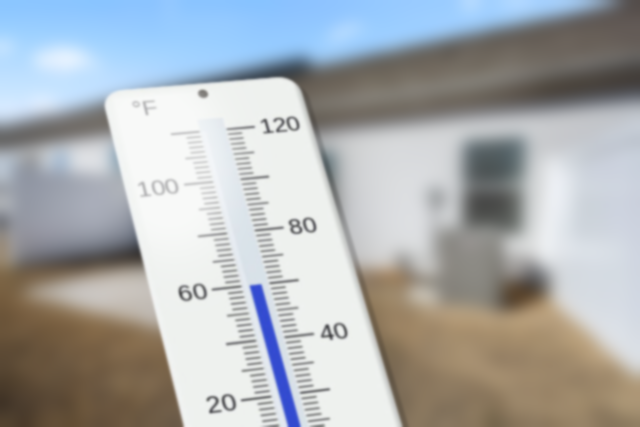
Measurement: 60 °F
